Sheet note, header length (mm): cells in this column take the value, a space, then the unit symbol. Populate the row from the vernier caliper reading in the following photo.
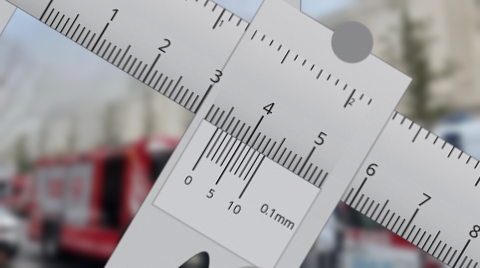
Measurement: 34.6 mm
